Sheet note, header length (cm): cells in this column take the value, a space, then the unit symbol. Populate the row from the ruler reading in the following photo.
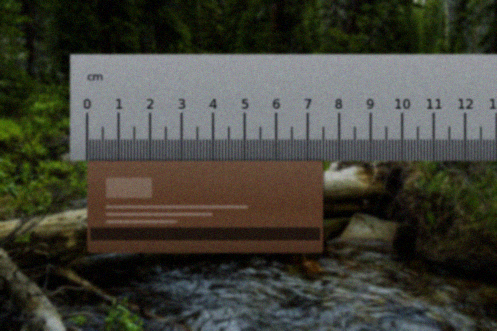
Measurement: 7.5 cm
